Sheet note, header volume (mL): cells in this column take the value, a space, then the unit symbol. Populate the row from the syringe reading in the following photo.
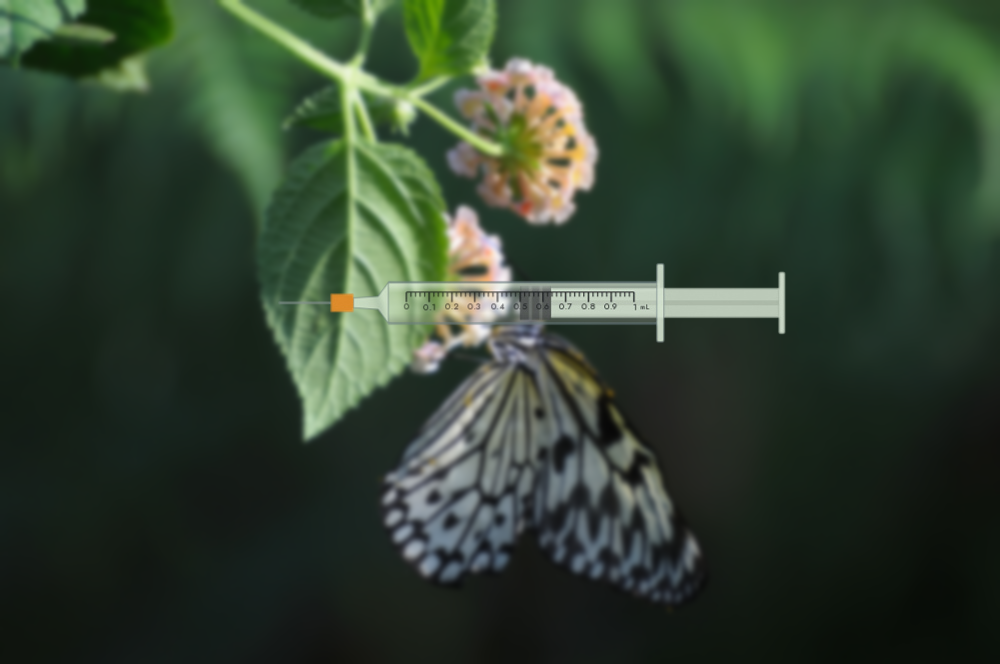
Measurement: 0.5 mL
